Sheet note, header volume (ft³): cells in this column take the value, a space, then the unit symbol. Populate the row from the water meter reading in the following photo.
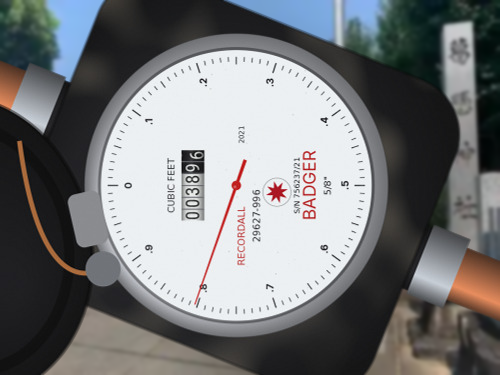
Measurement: 3895.80 ft³
